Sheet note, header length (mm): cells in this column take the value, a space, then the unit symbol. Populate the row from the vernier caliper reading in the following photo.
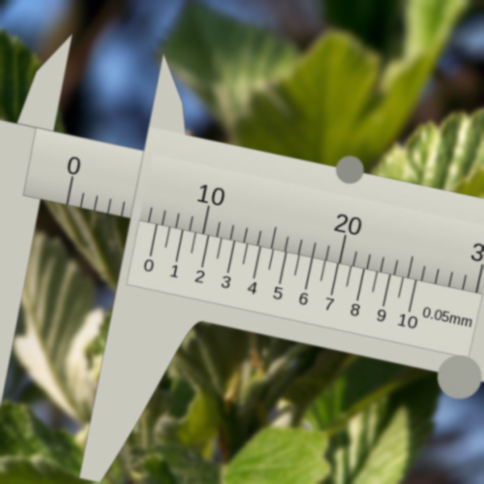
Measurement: 6.6 mm
